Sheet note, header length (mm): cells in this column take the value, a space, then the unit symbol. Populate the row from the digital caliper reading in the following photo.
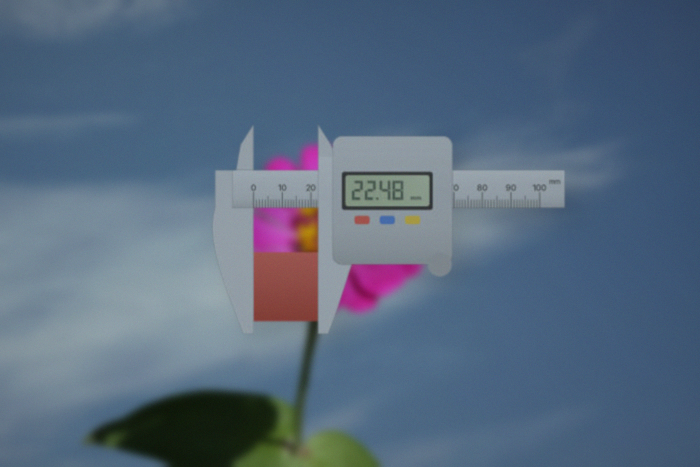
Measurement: 22.48 mm
